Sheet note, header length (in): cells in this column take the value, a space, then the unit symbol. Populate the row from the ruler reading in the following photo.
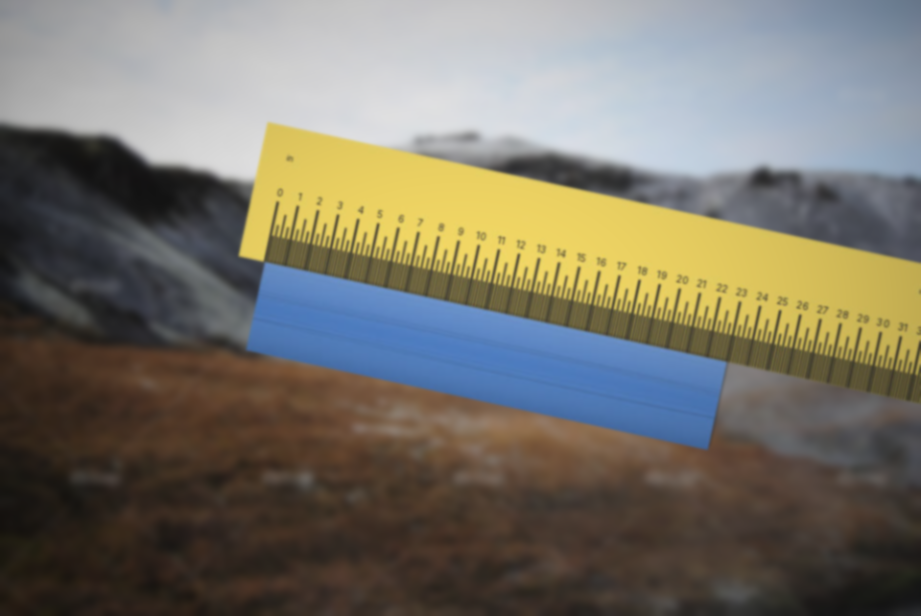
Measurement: 23 in
